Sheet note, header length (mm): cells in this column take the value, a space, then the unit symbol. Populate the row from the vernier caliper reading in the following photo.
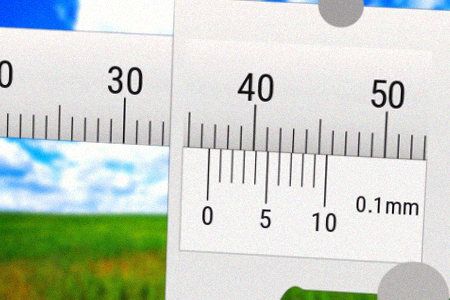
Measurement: 36.6 mm
